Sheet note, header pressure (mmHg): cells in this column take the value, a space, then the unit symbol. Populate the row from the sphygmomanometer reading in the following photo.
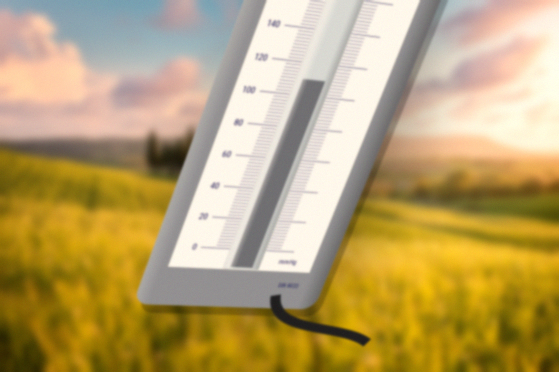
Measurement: 110 mmHg
